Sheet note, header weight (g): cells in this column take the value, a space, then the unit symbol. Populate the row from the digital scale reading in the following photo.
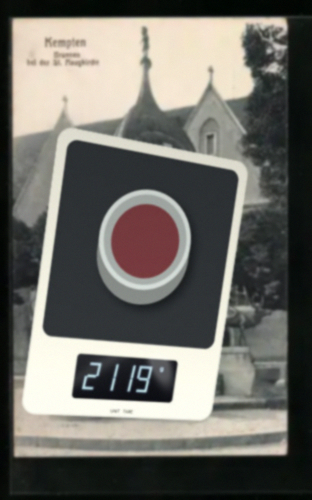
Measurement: 2119 g
